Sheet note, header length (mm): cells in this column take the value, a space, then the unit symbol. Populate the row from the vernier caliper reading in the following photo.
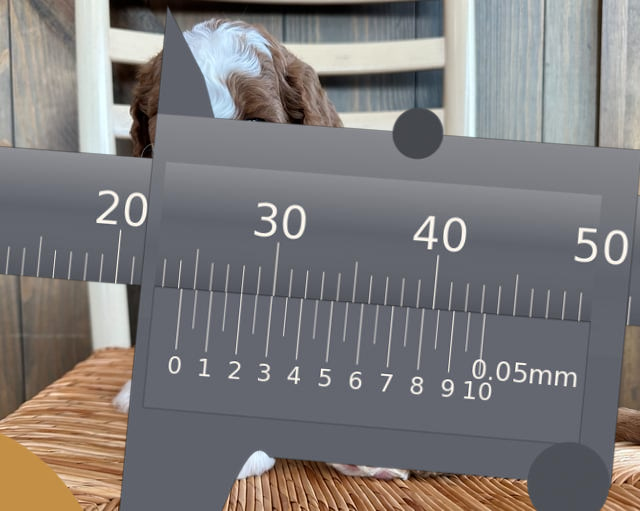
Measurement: 24.2 mm
